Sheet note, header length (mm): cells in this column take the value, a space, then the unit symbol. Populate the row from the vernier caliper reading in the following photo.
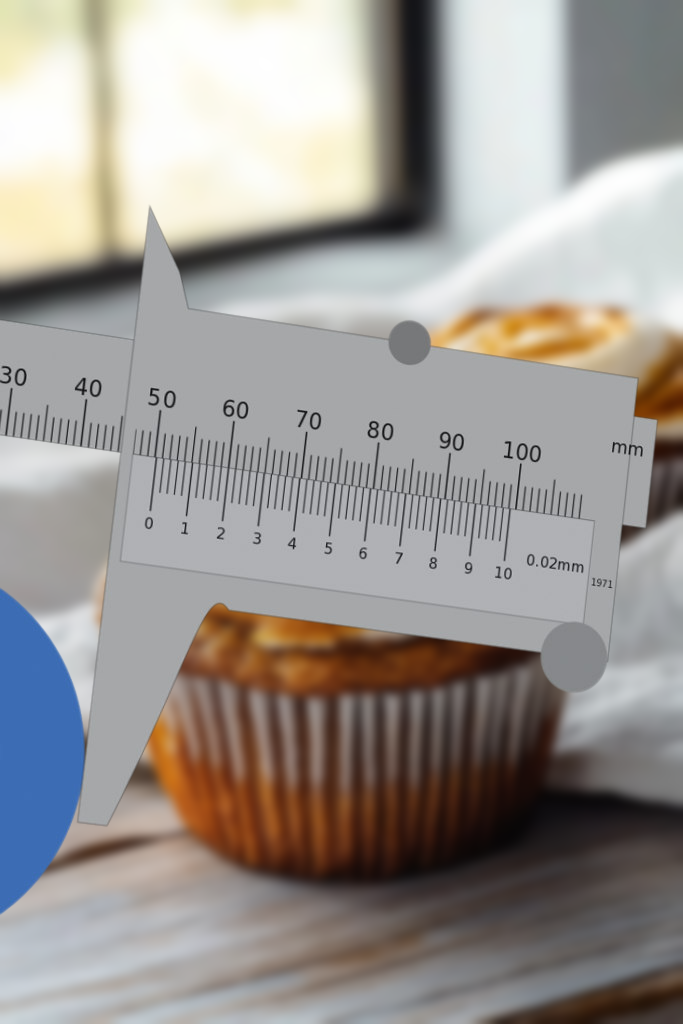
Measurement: 50.2 mm
